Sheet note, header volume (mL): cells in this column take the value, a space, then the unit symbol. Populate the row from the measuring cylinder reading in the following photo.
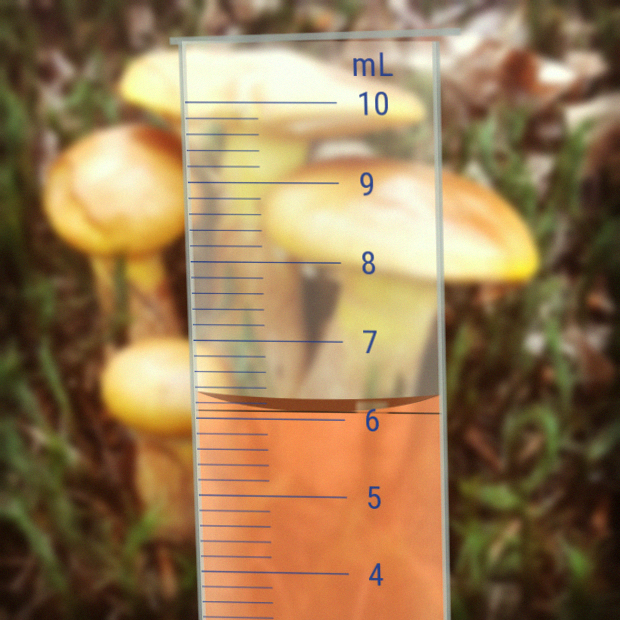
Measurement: 6.1 mL
